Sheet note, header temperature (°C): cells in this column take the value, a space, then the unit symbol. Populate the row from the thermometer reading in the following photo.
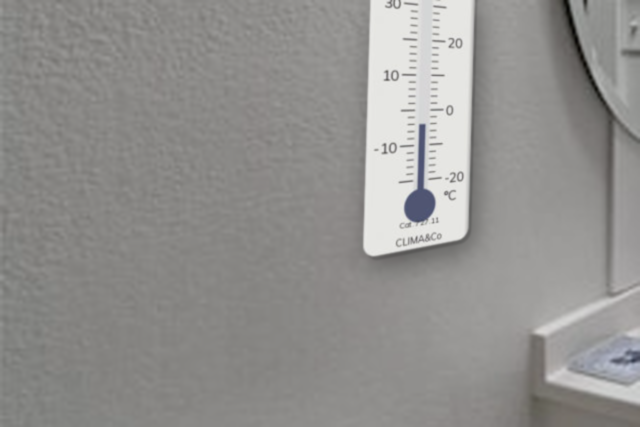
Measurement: -4 °C
